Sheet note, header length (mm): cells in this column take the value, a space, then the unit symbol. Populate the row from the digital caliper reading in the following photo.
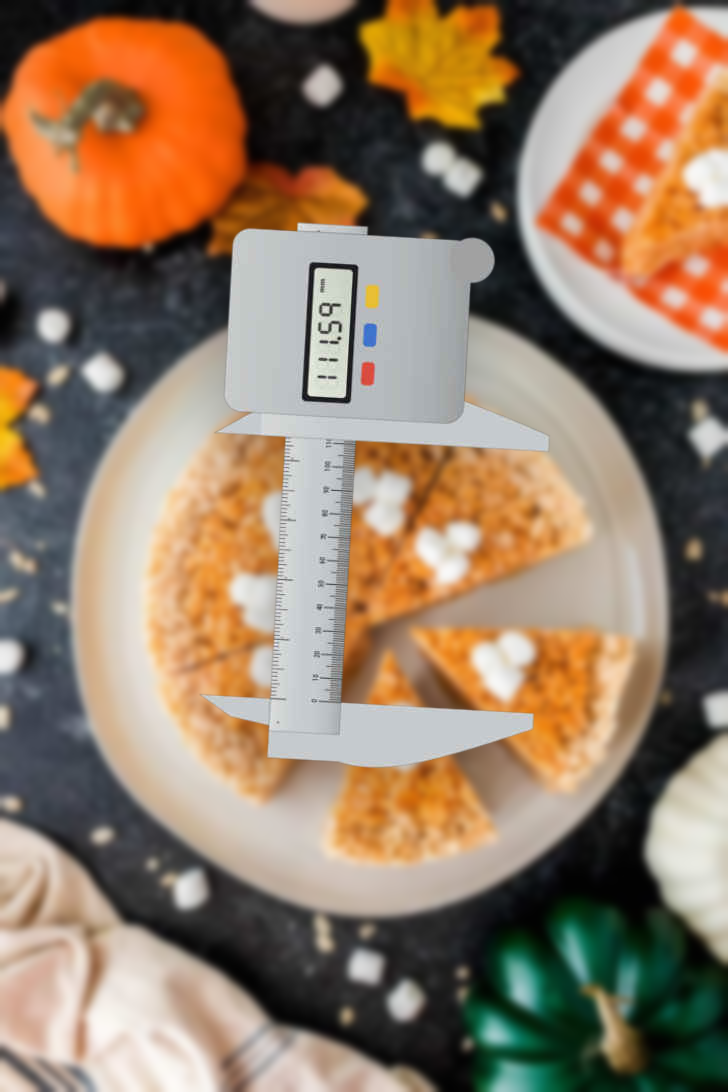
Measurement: 111.59 mm
